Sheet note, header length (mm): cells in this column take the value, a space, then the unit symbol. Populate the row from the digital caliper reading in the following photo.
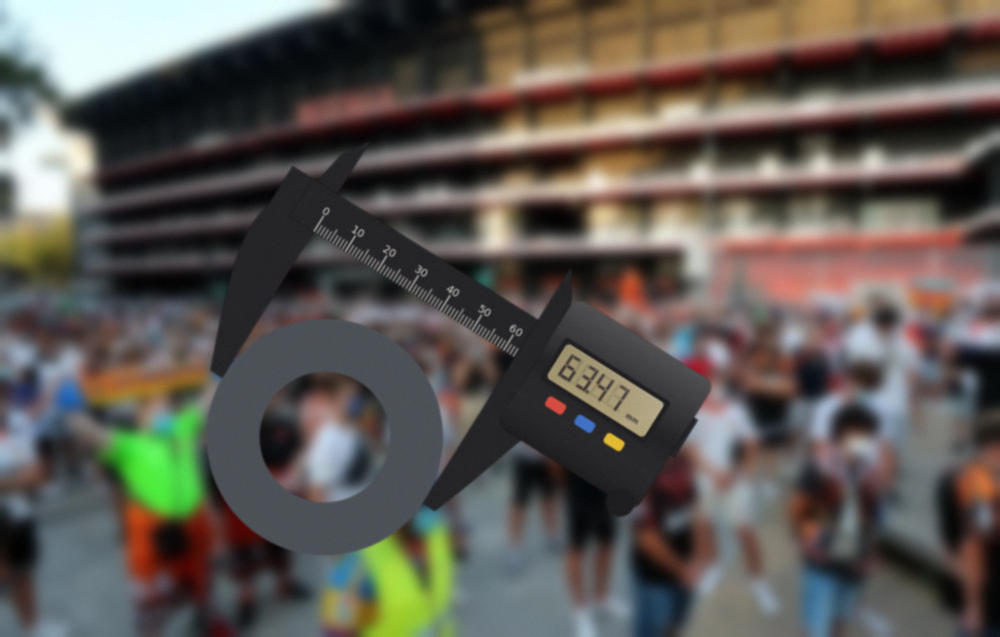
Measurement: 63.47 mm
